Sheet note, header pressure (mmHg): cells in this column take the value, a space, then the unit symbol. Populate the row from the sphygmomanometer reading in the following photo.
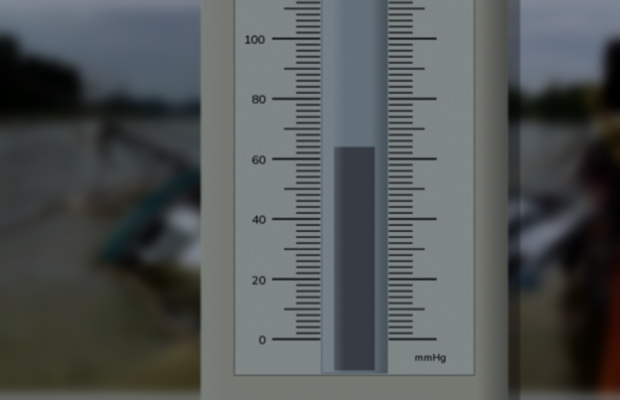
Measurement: 64 mmHg
